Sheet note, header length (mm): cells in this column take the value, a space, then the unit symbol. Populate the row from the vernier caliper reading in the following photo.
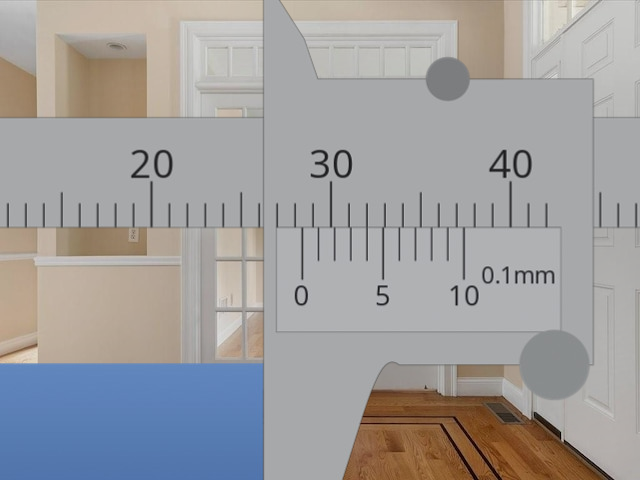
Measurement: 28.4 mm
